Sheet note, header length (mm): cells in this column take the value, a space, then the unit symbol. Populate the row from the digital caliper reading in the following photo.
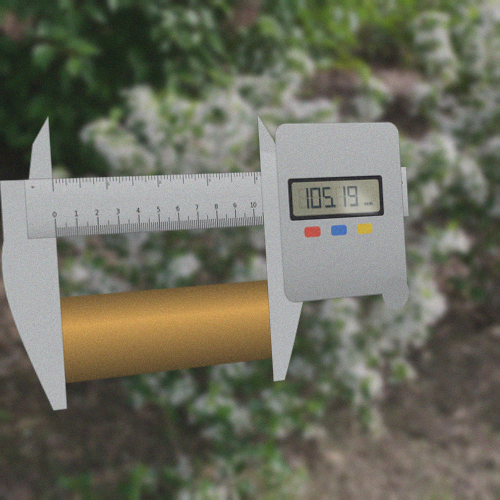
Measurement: 105.19 mm
